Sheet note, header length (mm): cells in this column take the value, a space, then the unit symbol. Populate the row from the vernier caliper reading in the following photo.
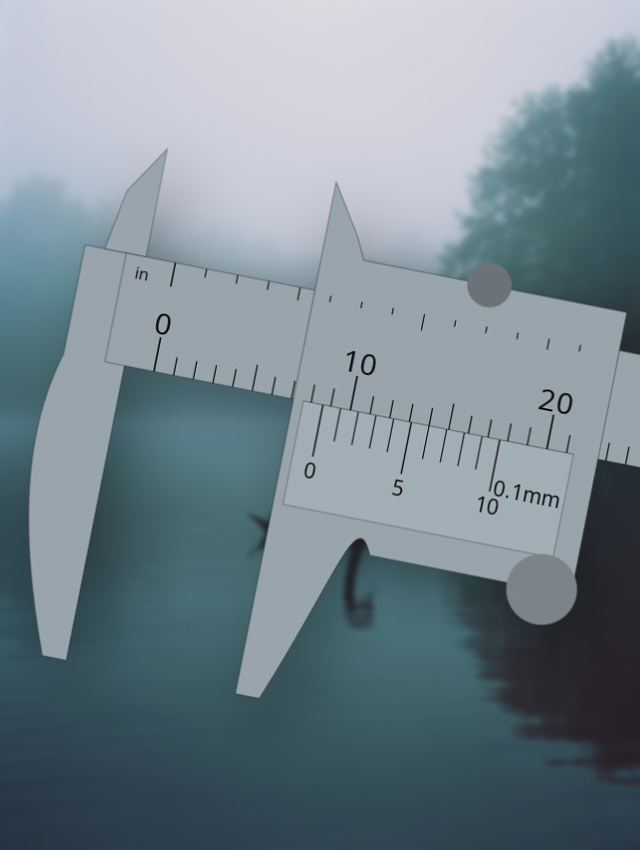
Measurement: 8.6 mm
